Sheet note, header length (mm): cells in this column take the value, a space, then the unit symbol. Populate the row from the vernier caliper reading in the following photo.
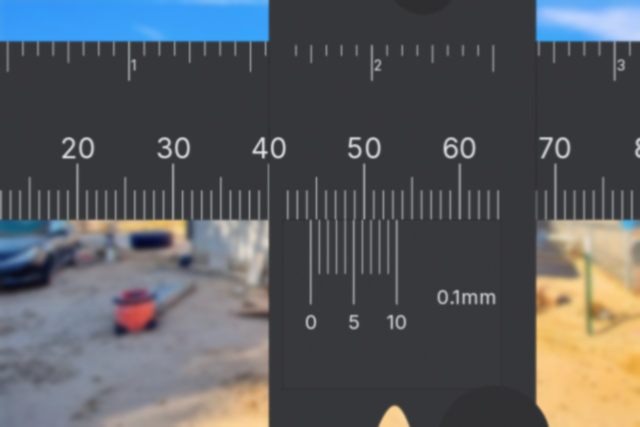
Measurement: 44.4 mm
